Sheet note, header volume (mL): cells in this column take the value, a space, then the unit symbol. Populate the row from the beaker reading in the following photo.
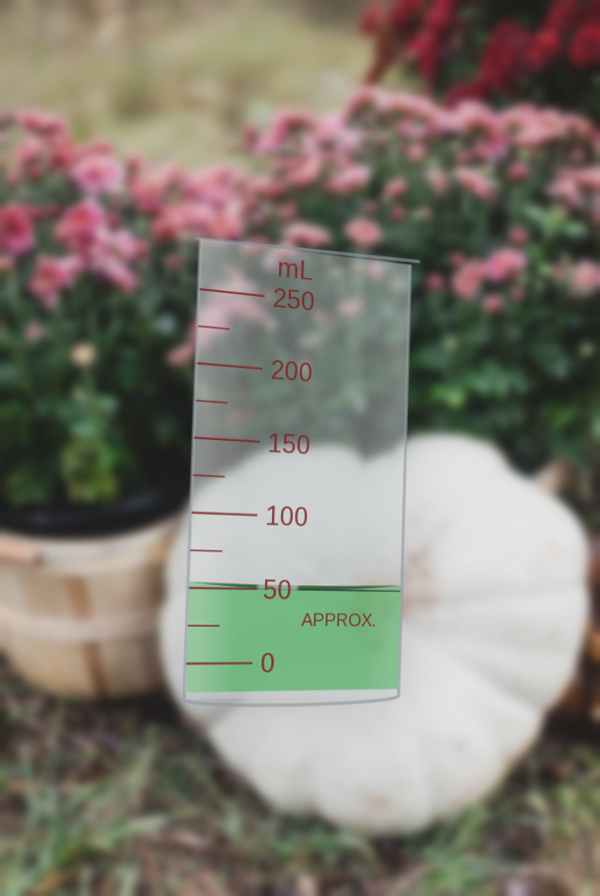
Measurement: 50 mL
